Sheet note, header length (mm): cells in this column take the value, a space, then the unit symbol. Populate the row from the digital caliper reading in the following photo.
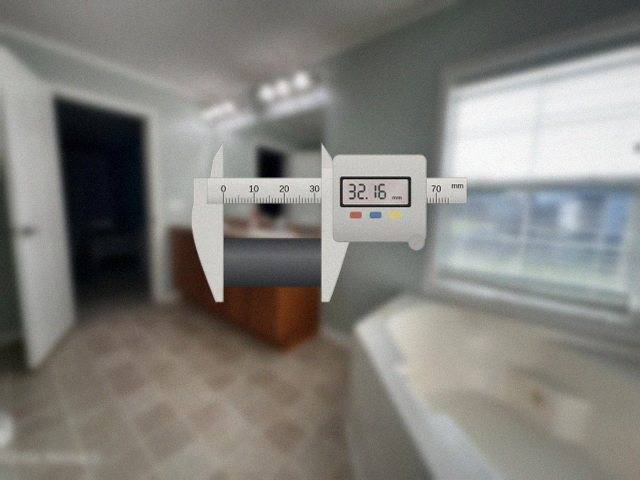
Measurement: 32.16 mm
